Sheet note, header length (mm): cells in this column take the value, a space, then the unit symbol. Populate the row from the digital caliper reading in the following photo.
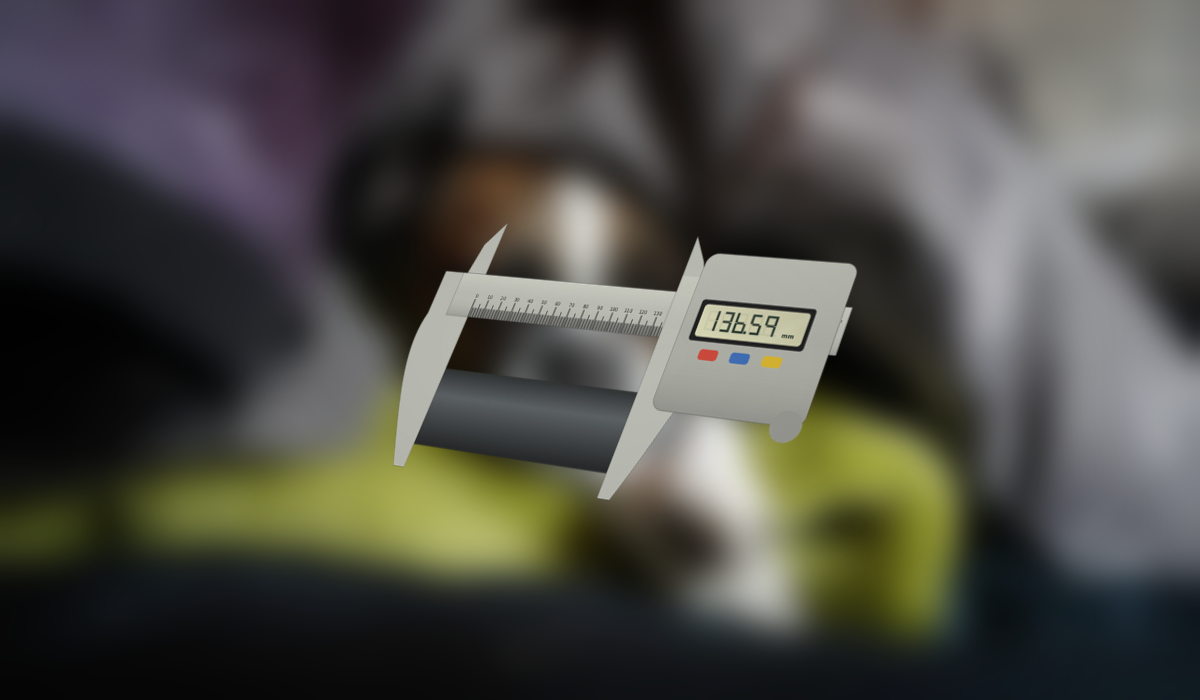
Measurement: 136.59 mm
